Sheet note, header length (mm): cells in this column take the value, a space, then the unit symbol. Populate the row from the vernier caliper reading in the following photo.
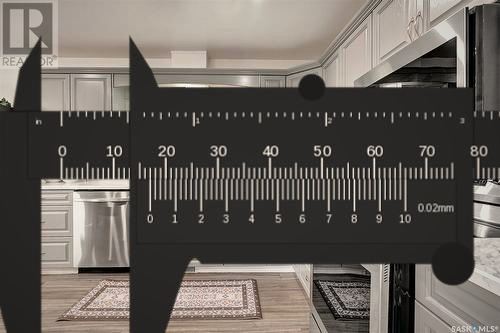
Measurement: 17.0 mm
